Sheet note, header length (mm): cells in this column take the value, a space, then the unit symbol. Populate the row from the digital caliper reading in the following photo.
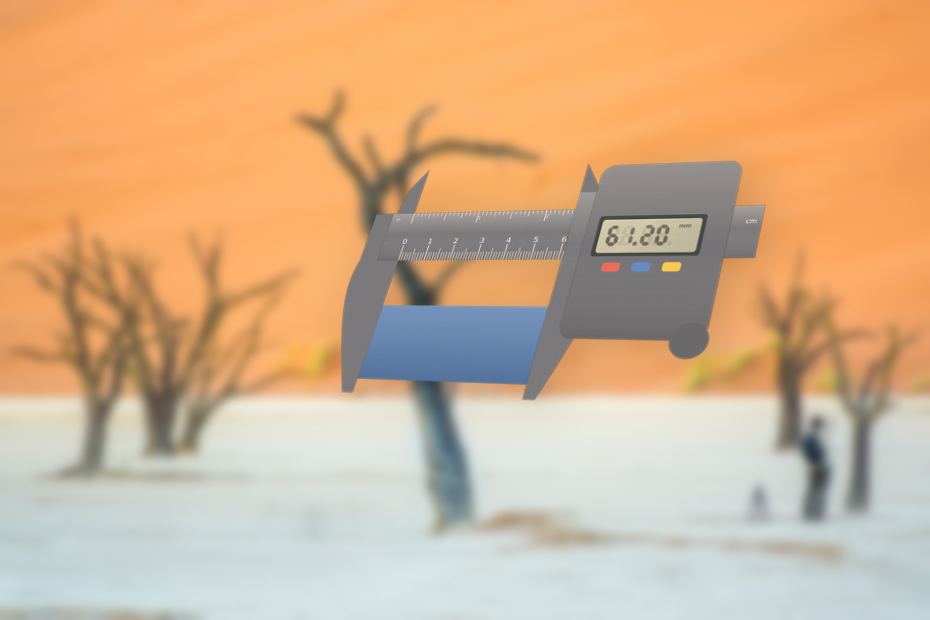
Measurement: 61.20 mm
